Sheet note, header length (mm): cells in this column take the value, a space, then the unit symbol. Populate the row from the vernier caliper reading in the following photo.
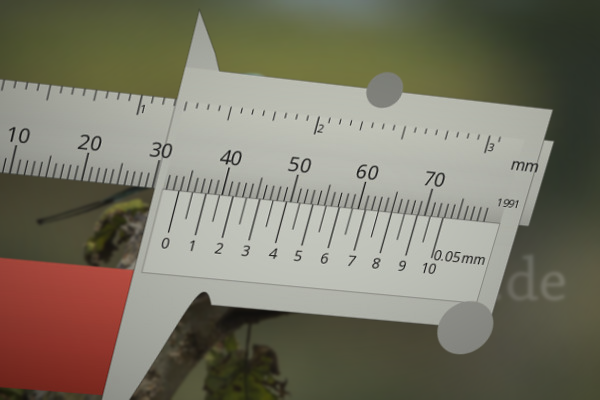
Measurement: 33.8 mm
